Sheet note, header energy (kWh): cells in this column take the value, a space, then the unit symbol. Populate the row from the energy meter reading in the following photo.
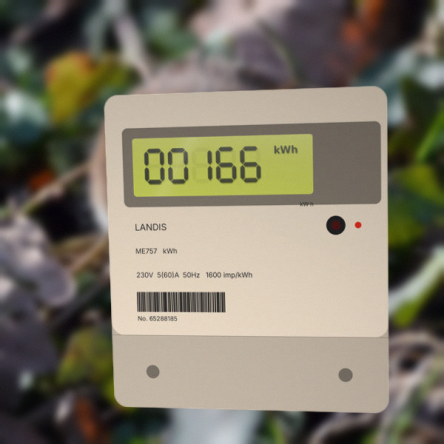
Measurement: 166 kWh
